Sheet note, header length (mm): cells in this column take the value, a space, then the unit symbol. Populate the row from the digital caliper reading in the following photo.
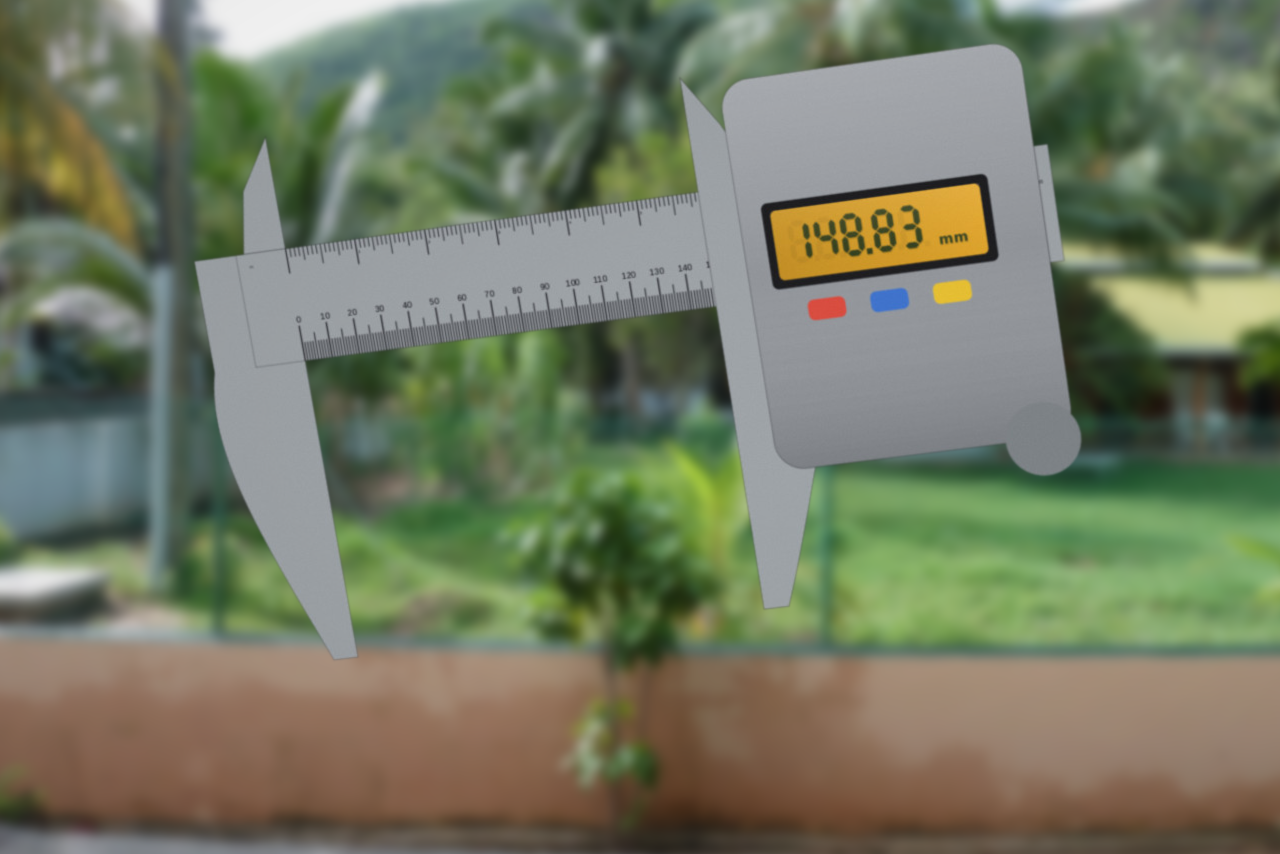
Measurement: 148.83 mm
